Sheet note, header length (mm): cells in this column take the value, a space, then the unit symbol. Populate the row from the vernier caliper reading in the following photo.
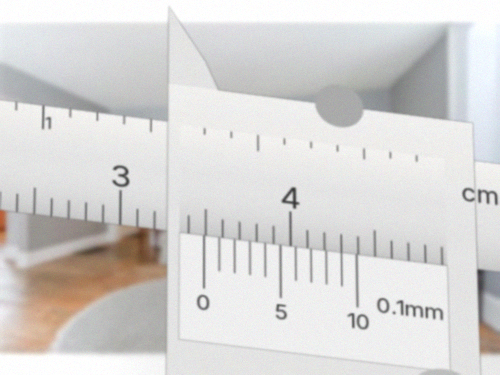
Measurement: 34.9 mm
